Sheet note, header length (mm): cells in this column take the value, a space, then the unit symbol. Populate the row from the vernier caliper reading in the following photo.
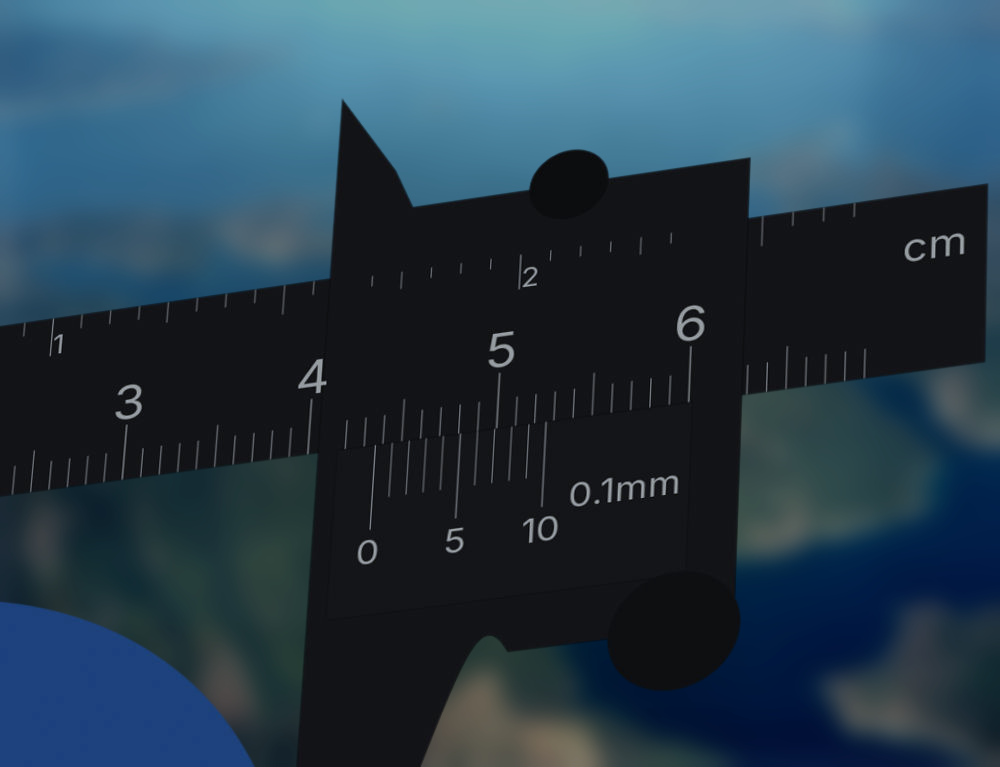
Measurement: 43.6 mm
